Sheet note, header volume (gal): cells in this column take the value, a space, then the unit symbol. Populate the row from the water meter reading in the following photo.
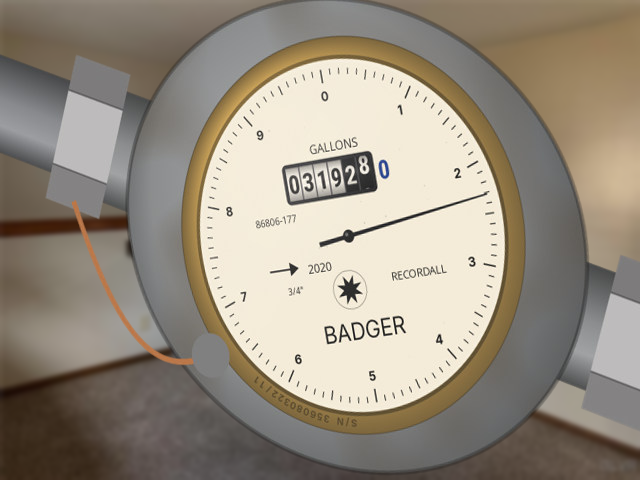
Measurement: 319282.3 gal
